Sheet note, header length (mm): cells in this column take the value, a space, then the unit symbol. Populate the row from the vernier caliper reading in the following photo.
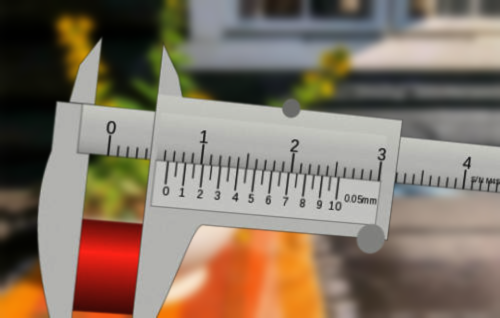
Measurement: 6.4 mm
